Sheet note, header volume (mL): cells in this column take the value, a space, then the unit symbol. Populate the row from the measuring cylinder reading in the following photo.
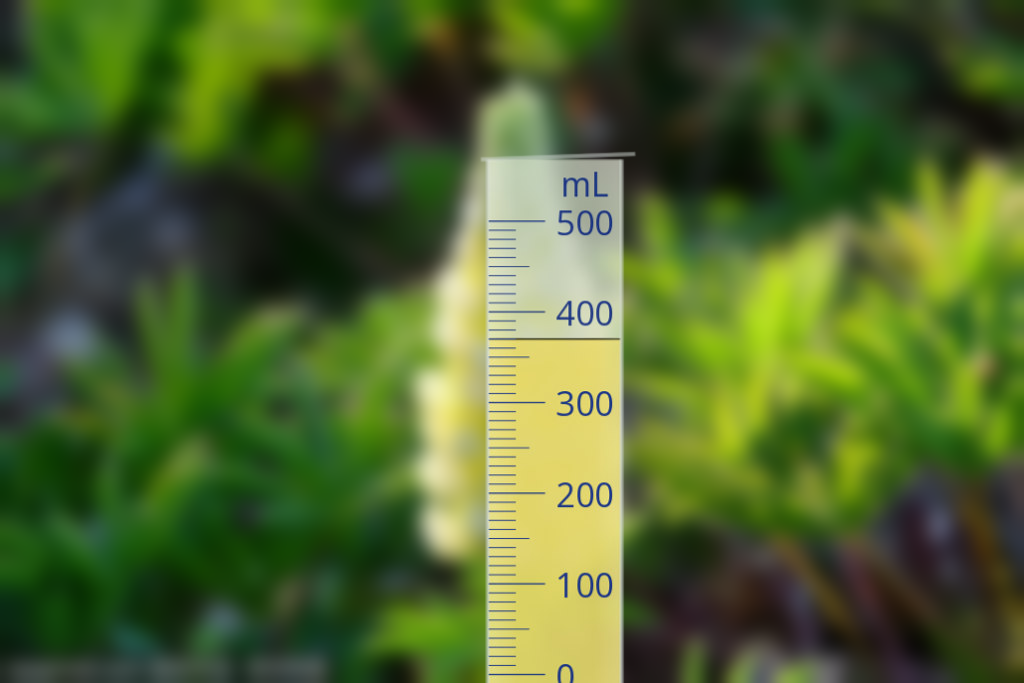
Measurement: 370 mL
